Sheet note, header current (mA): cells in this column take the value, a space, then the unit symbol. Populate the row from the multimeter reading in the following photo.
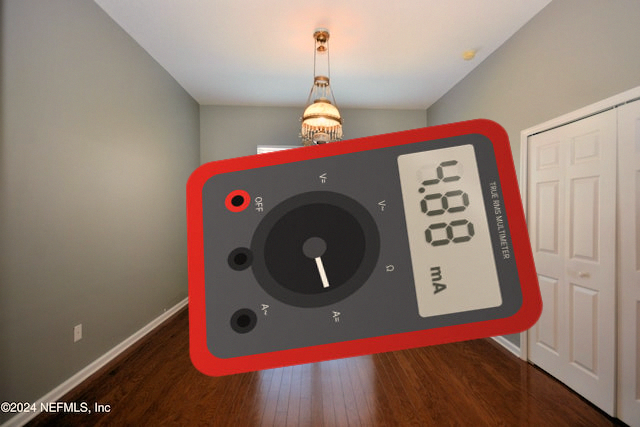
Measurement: 4.88 mA
